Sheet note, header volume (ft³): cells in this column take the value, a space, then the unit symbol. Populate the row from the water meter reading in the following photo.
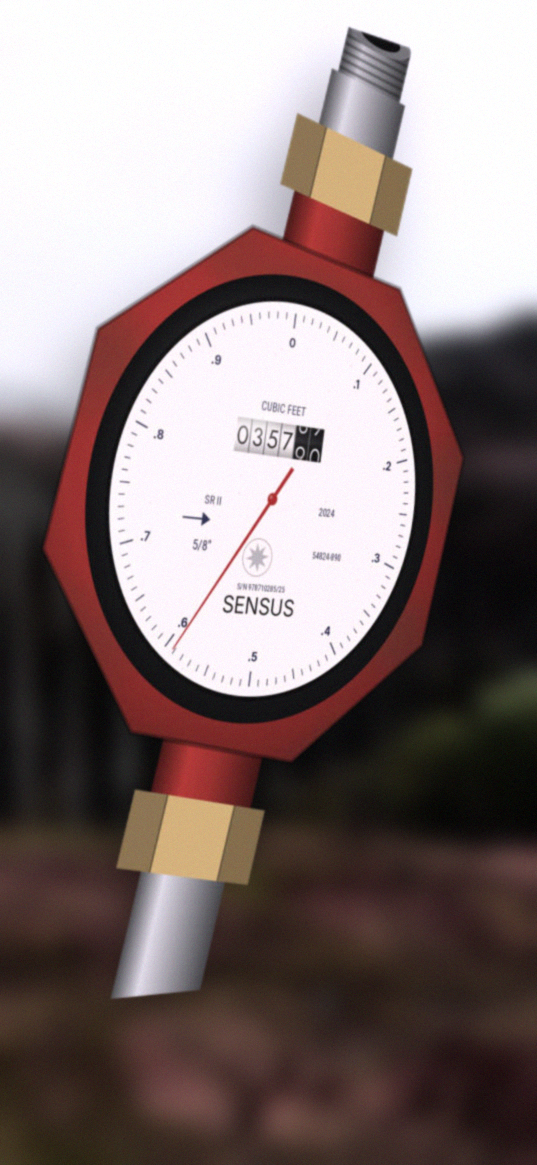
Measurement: 35789.59 ft³
